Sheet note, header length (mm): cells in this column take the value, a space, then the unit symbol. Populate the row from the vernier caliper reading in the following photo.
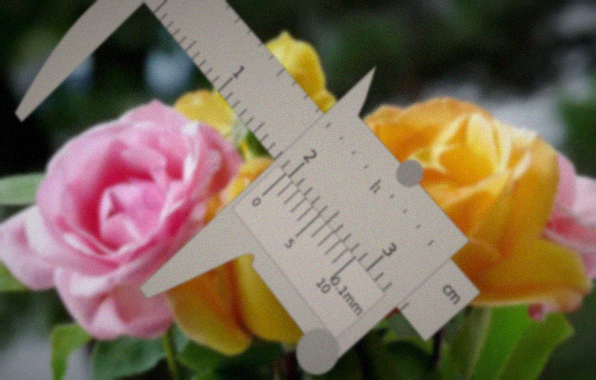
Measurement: 19.6 mm
